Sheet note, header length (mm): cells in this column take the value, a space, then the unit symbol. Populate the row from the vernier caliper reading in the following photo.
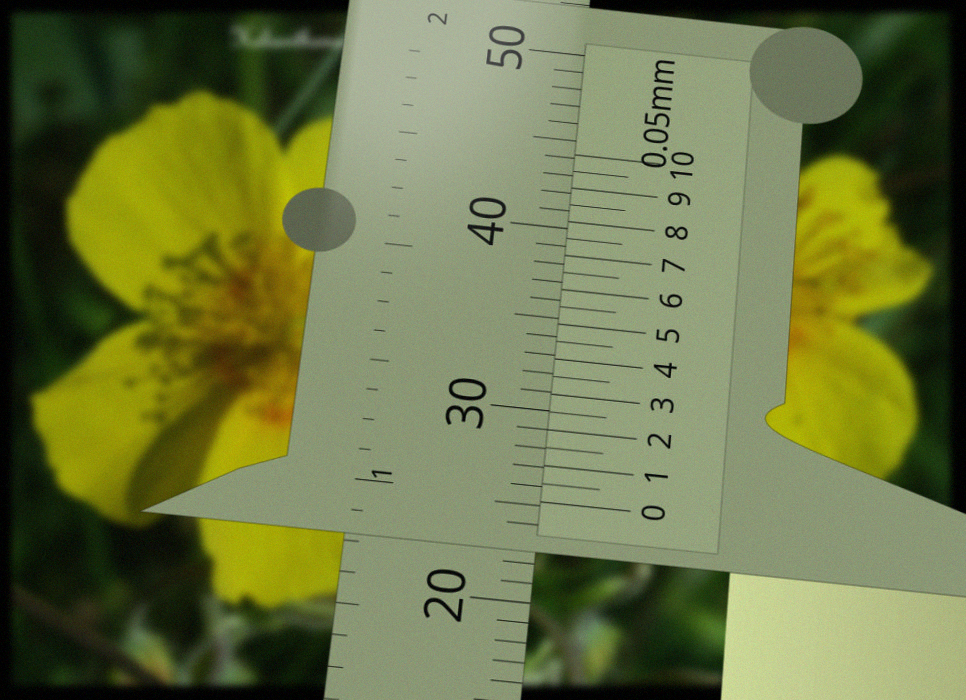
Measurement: 25.2 mm
